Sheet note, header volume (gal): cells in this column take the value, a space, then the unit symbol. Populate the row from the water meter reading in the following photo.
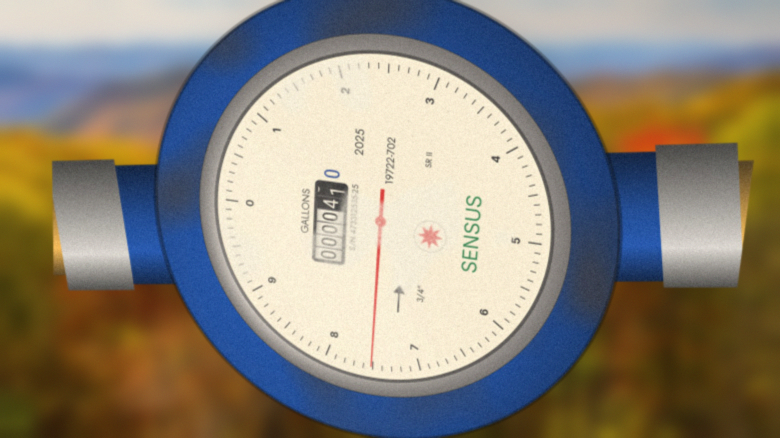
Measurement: 407.5 gal
